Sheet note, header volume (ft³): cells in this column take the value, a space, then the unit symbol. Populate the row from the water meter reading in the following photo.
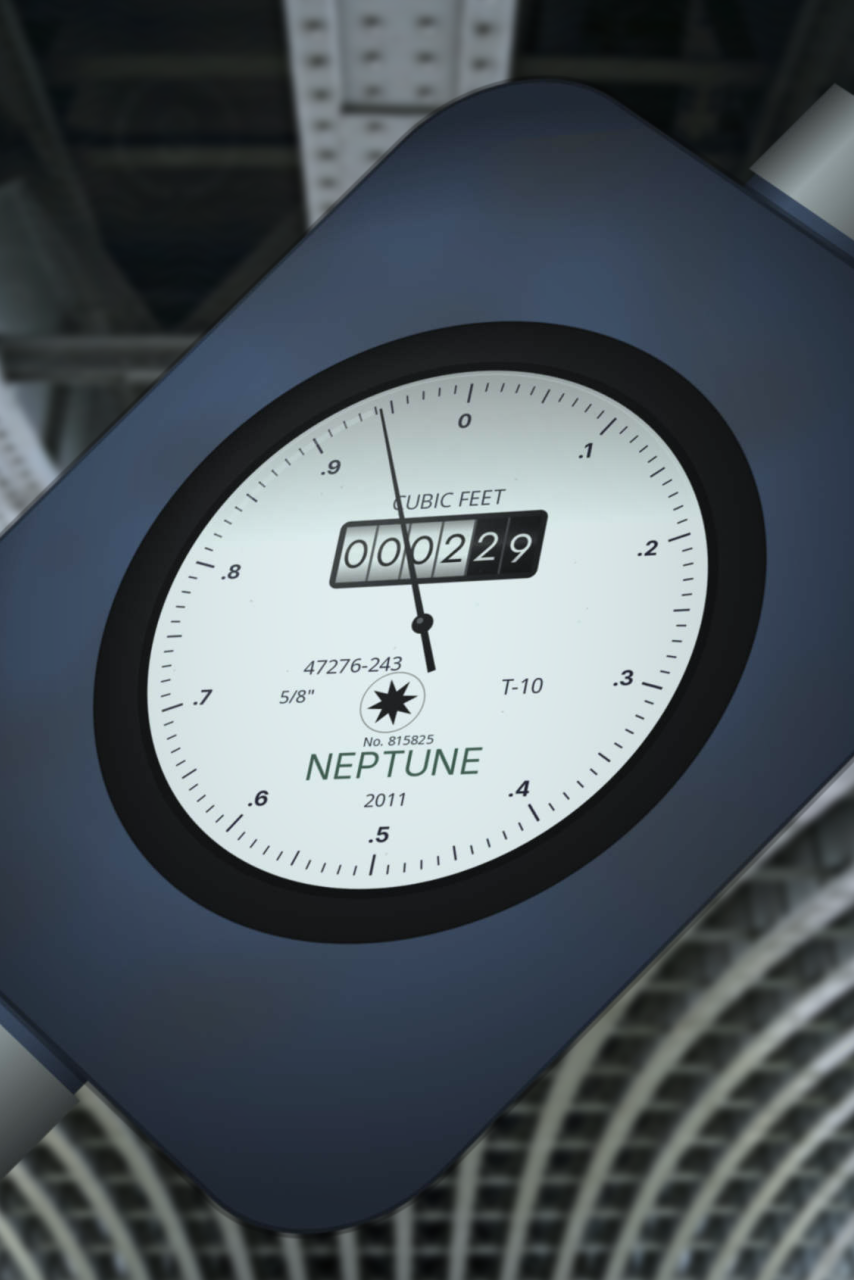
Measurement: 228.94 ft³
